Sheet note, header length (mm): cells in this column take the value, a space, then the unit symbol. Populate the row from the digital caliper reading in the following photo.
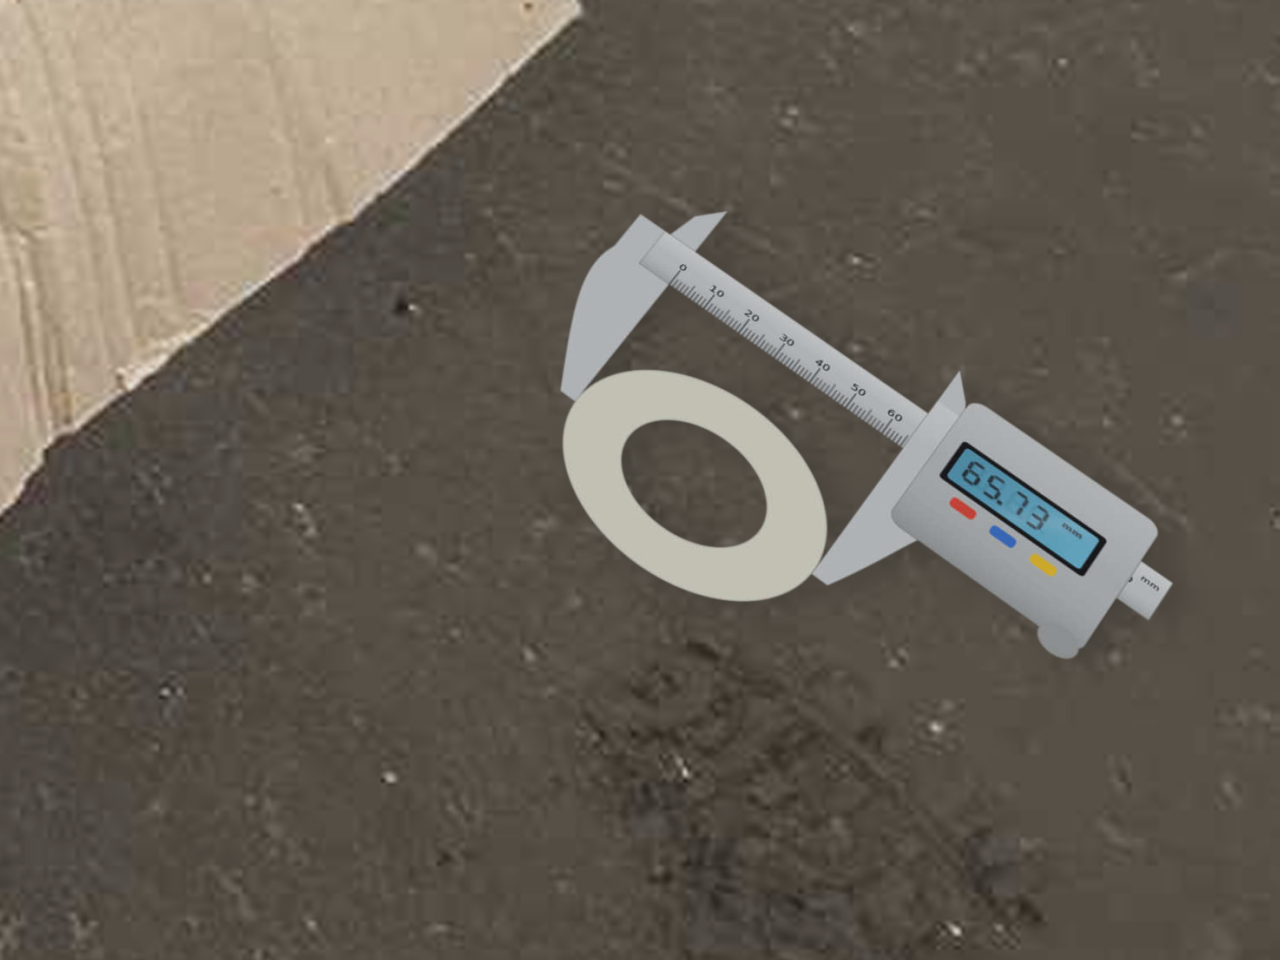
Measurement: 65.73 mm
